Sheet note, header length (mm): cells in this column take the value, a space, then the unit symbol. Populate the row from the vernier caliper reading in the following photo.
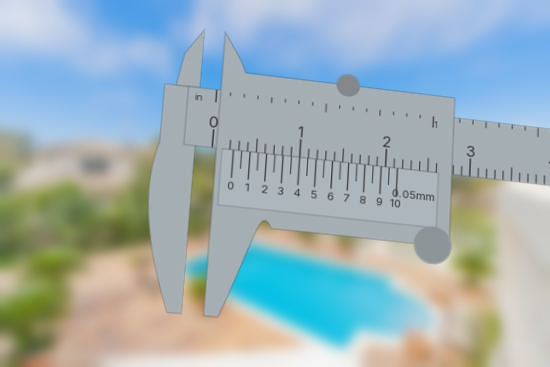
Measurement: 2.4 mm
